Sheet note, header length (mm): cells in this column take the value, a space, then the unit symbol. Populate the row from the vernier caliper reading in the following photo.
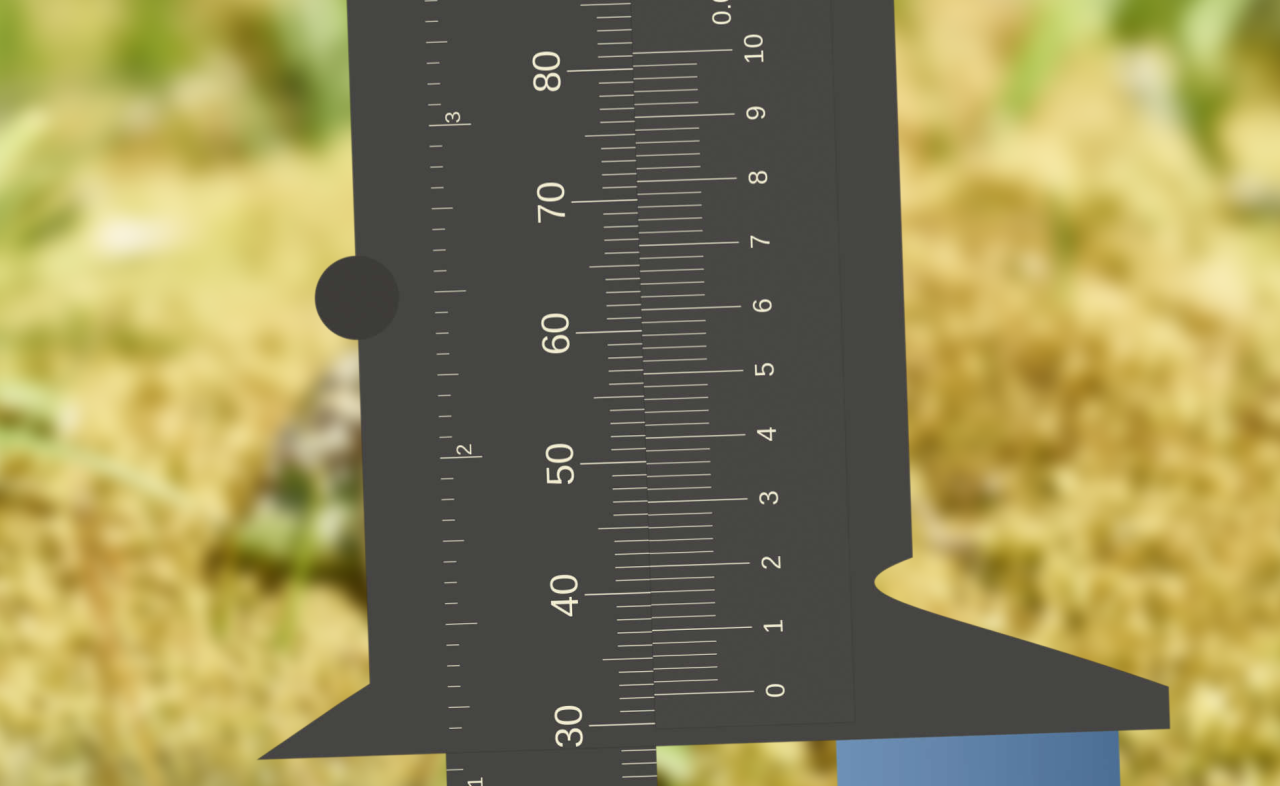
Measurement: 32.2 mm
